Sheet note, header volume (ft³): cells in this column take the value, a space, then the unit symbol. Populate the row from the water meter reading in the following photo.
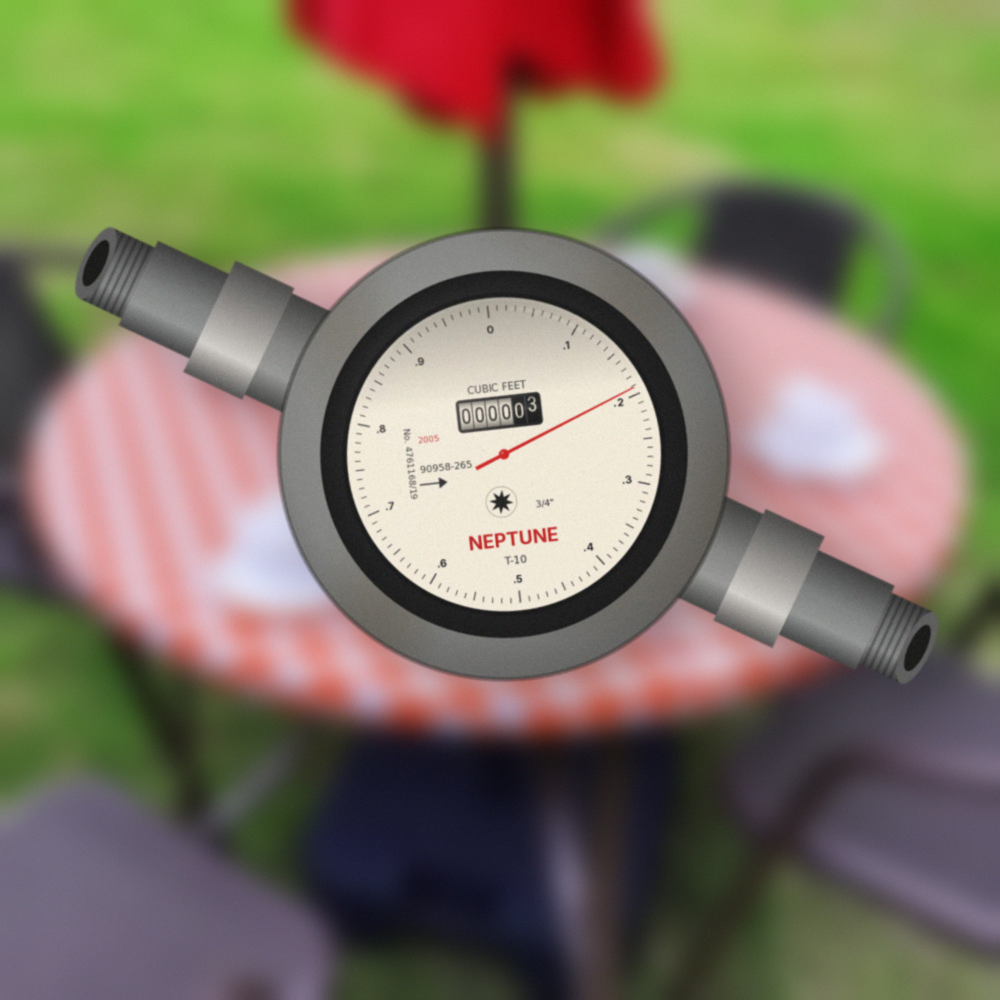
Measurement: 3.19 ft³
